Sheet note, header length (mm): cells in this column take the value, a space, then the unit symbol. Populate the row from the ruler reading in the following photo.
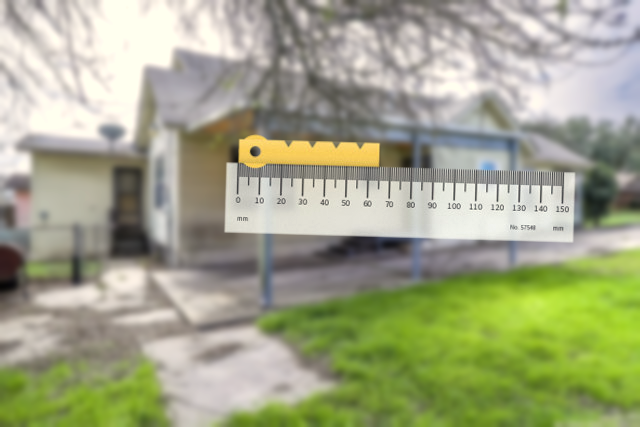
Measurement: 65 mm
